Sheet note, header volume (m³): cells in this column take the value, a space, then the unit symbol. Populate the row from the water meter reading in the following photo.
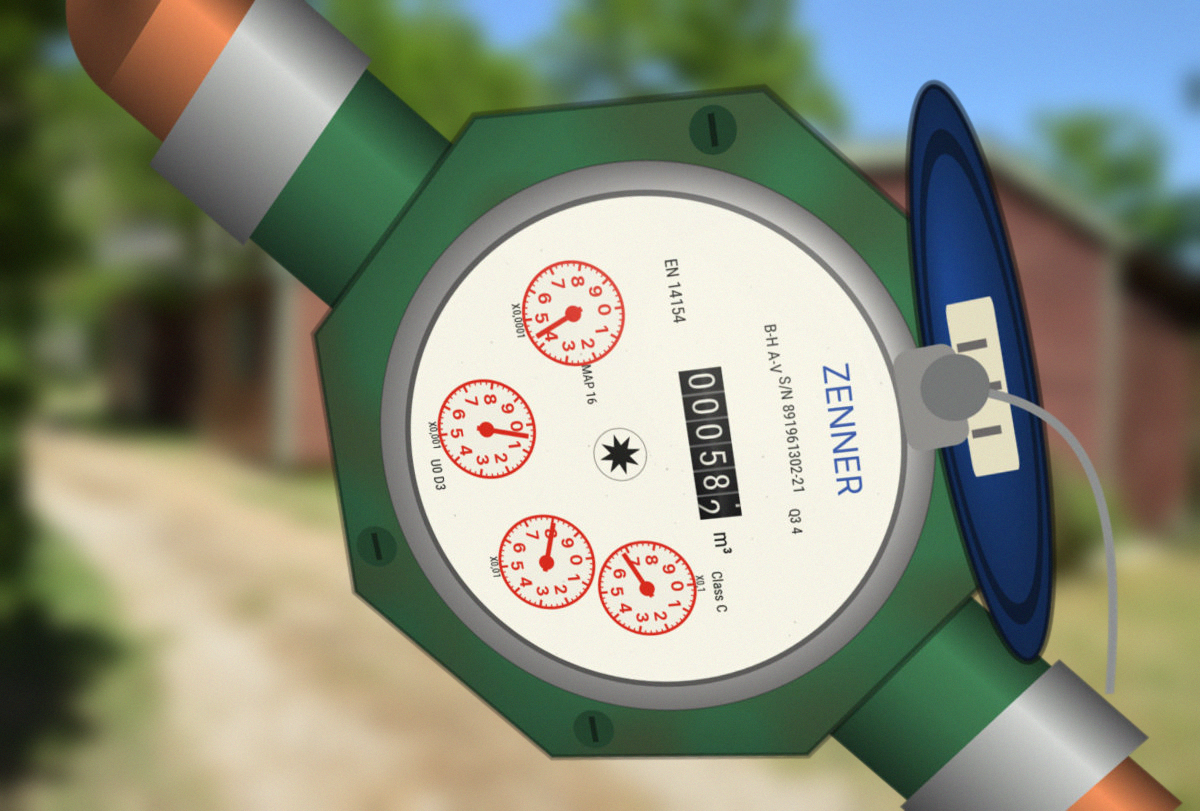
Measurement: 581.6804 m³
